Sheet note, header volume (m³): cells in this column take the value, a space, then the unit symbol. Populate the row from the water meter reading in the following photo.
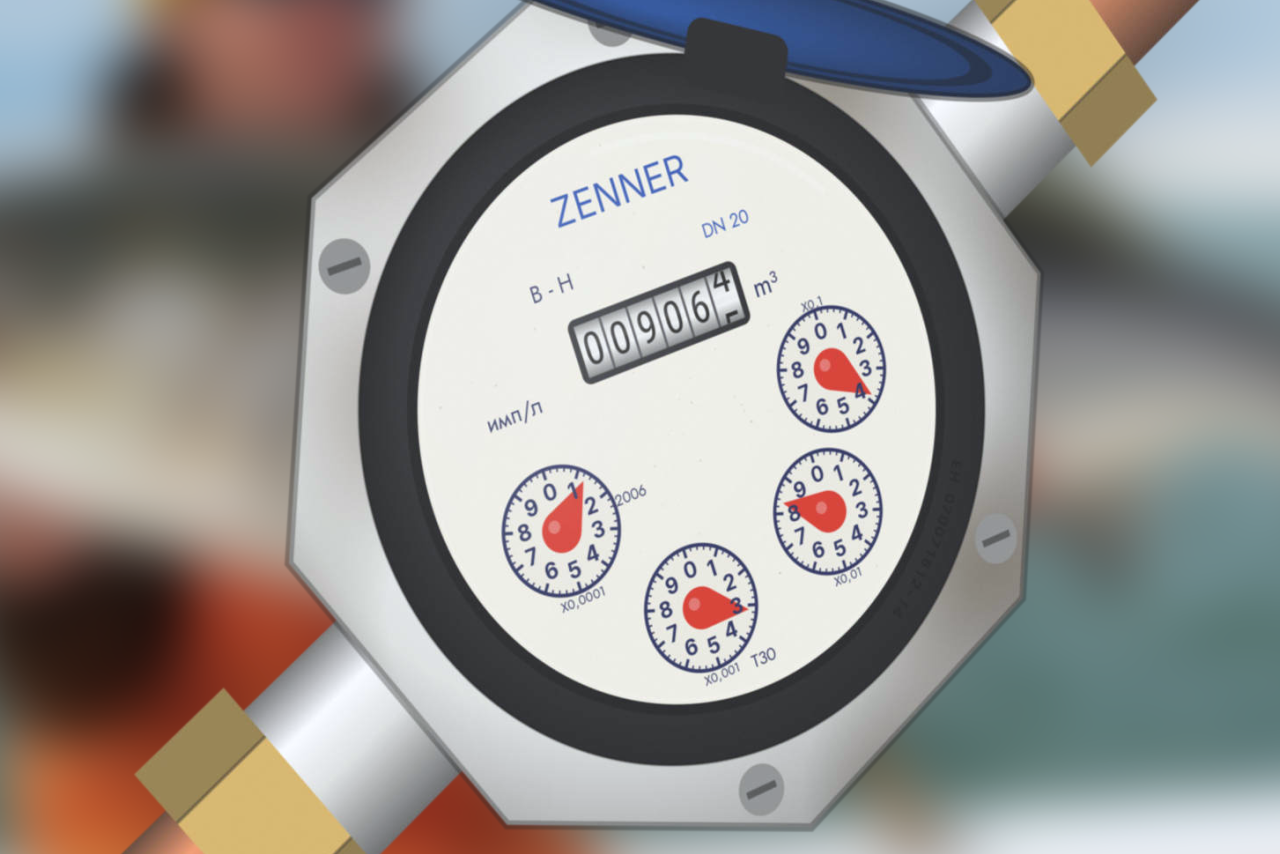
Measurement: 9064.3831 m³
